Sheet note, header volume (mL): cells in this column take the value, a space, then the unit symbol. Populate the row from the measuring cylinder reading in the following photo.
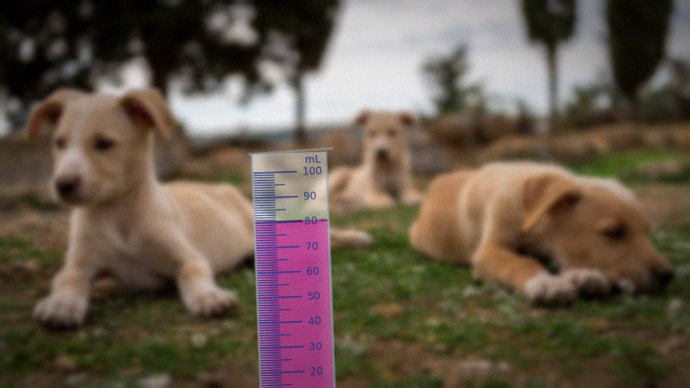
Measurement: 80 mL
